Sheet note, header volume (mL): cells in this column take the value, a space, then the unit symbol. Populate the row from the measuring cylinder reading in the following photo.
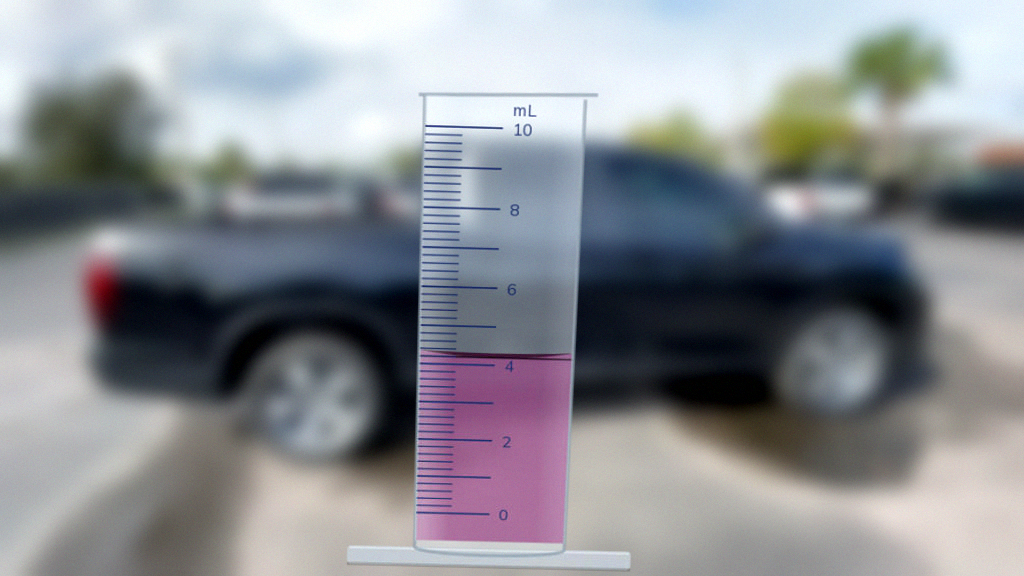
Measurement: 4.2 mL
